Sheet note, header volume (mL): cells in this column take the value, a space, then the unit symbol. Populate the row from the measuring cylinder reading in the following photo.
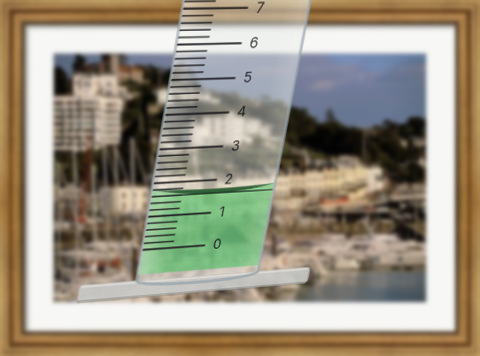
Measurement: 1.6 mL
